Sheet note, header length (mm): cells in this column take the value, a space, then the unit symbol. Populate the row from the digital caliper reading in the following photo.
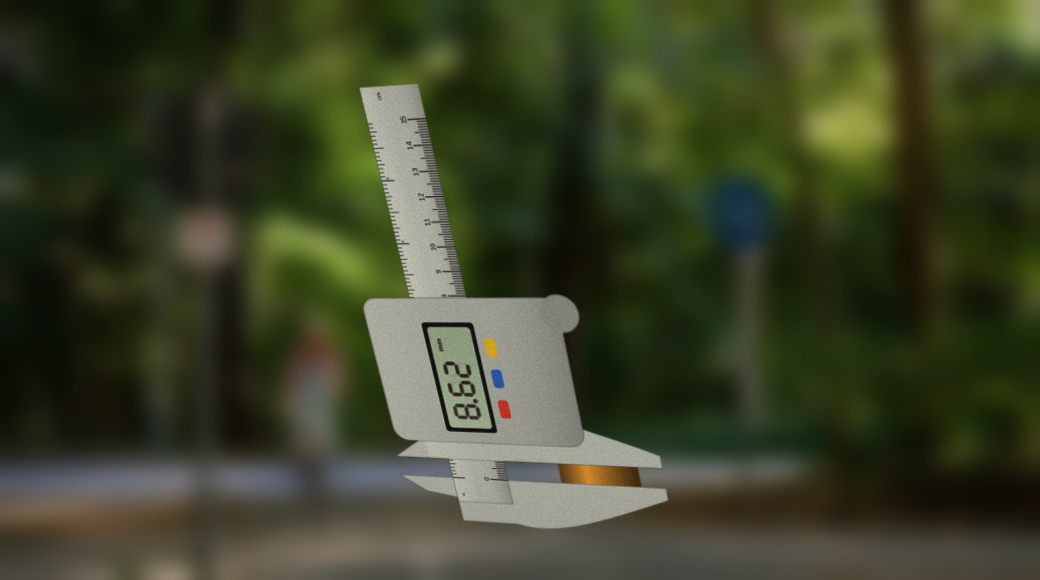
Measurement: 8.62 mm
